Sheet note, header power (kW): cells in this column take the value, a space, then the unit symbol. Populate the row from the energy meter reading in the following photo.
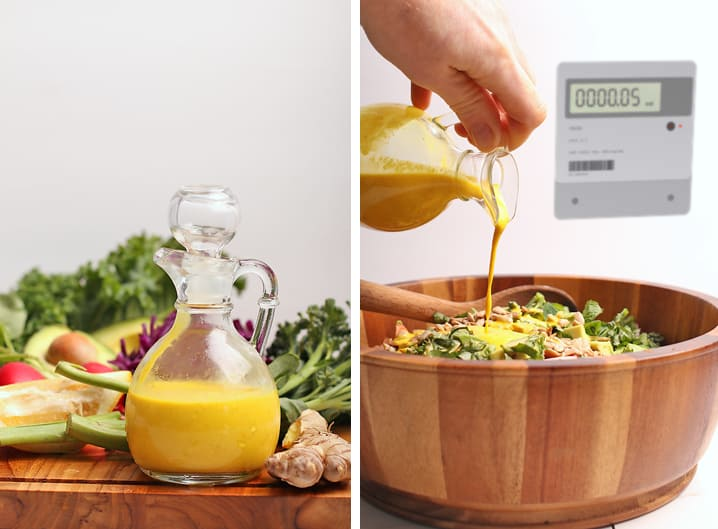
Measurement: 0.05 kW
